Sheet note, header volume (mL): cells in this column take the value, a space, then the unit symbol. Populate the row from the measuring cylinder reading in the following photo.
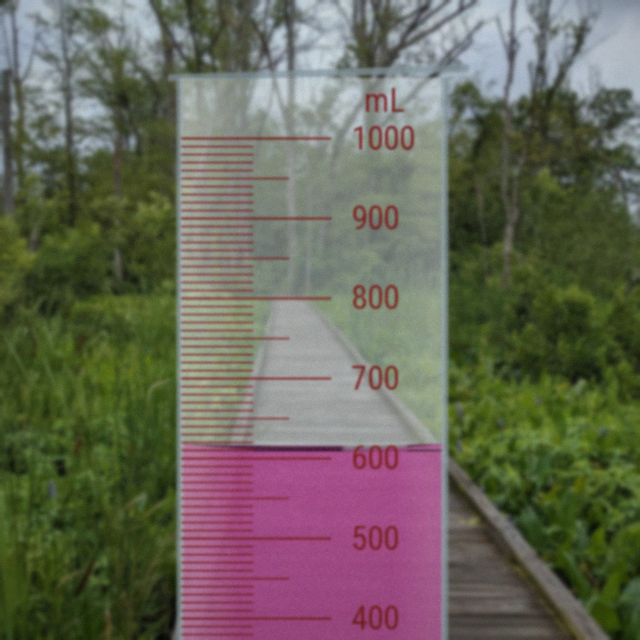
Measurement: 610 mL
